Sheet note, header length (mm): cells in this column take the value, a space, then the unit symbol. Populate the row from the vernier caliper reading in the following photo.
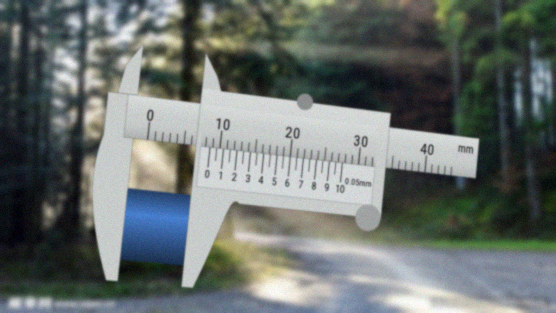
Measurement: 8.6 mm
